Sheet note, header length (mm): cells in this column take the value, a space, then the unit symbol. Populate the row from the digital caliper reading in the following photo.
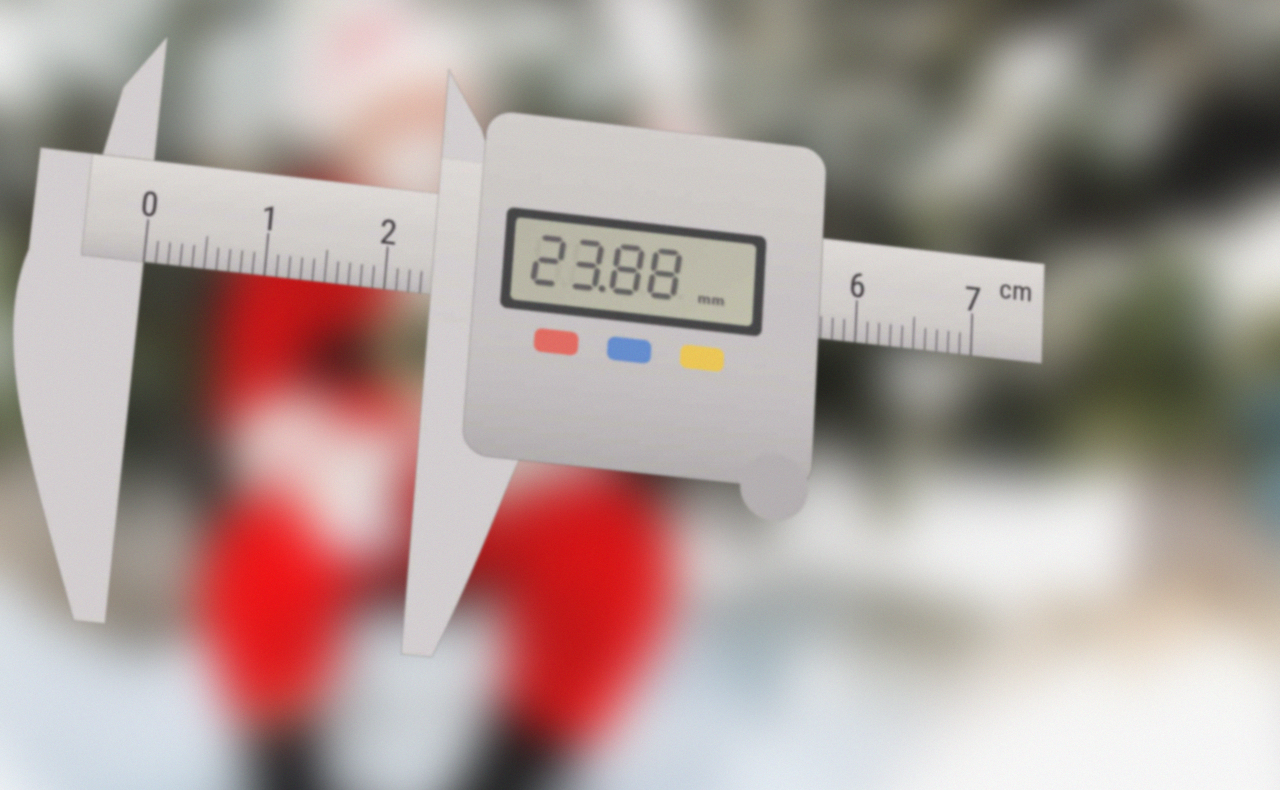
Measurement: 23.88 mm
